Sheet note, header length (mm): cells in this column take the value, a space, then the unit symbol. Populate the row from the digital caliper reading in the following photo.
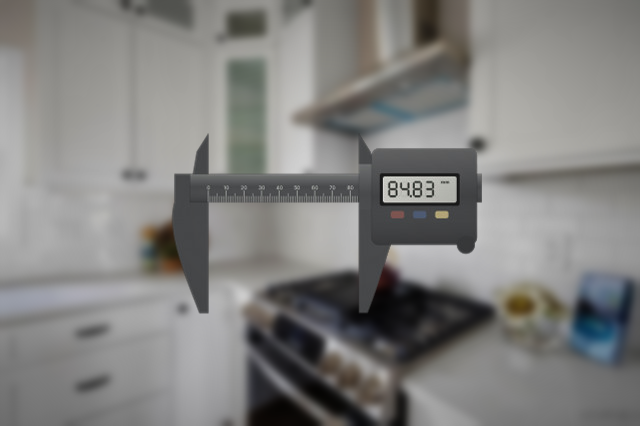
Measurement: 84.83 mm
